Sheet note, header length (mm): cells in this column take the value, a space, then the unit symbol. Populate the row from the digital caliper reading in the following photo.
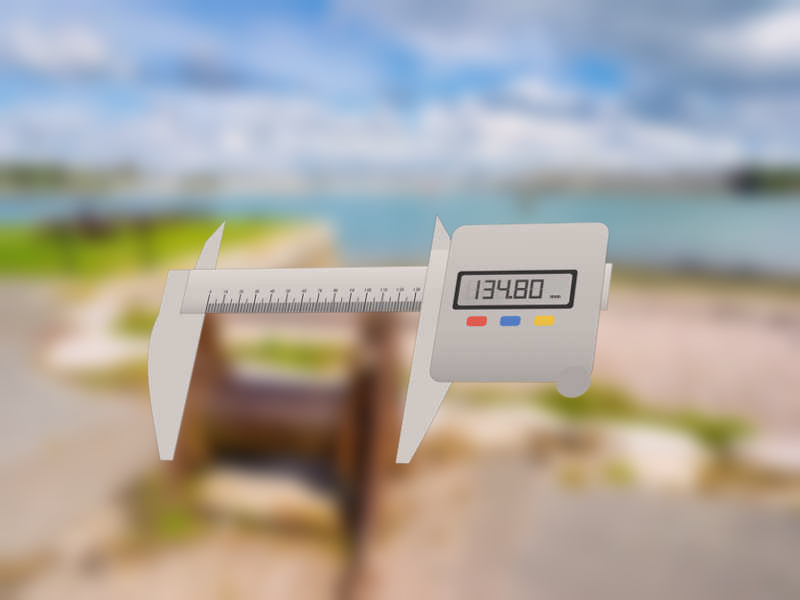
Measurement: 134.80 mm
